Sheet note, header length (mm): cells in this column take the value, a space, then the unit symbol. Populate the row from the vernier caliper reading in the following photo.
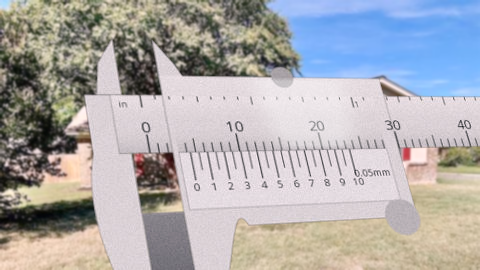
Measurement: 4.4 mm
